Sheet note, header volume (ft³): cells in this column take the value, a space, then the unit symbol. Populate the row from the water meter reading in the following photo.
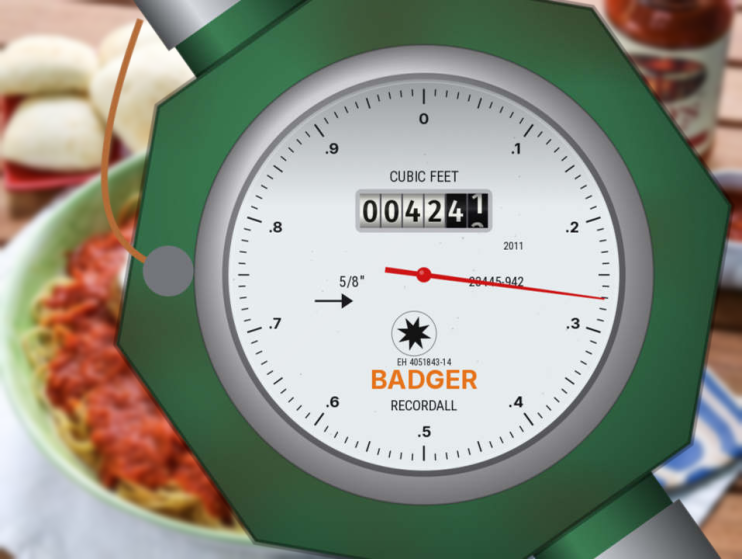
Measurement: 4241.27 ft³
